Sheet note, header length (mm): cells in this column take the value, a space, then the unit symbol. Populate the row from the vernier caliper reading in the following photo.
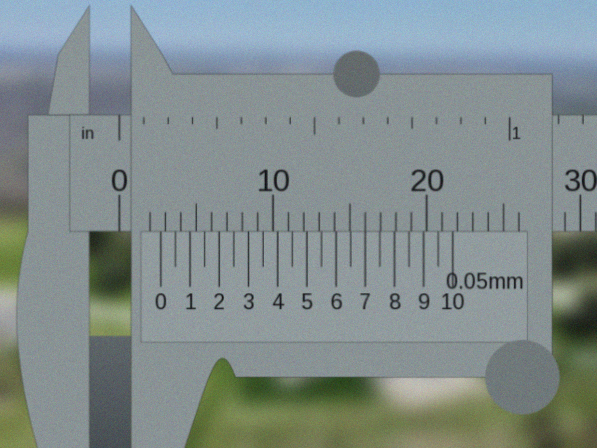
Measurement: 2.7 mm
